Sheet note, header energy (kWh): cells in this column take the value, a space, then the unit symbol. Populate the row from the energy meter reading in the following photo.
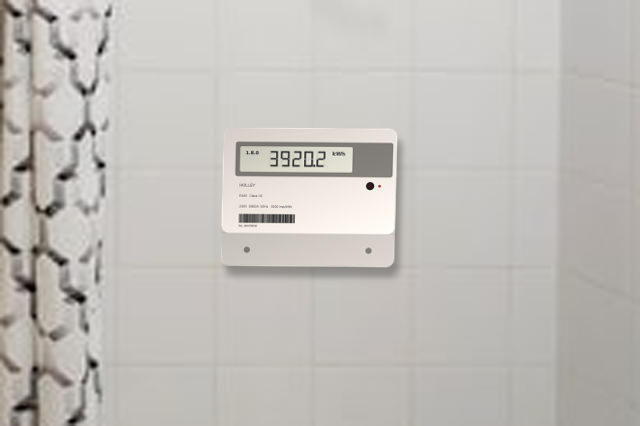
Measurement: 3920.2 kWh
